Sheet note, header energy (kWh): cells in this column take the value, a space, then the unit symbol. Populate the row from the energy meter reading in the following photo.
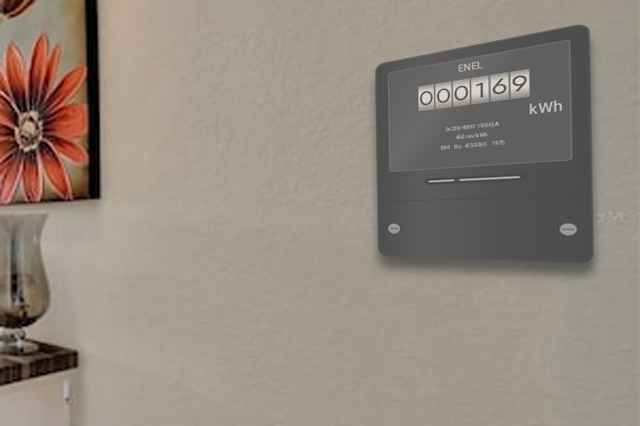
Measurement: 169 kWh
